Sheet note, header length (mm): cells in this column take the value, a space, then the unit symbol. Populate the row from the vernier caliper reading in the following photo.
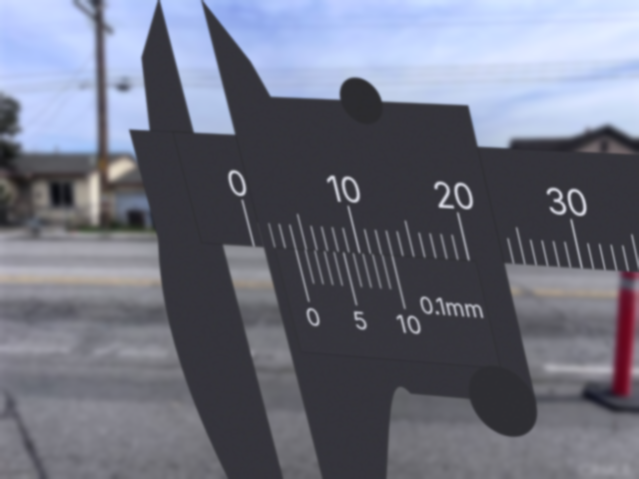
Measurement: 4.0 mm
